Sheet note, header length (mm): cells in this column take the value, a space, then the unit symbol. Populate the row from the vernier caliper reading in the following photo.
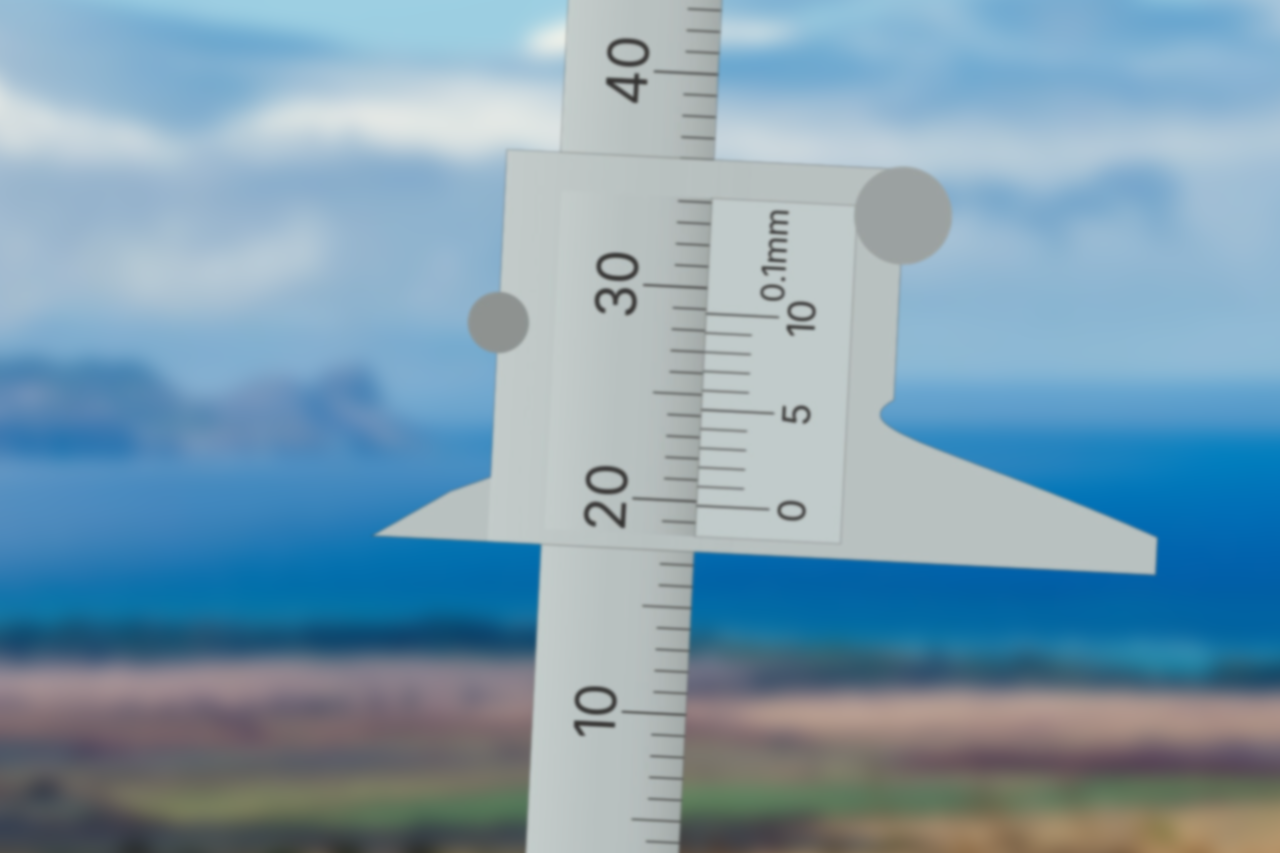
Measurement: 19.8 mm
